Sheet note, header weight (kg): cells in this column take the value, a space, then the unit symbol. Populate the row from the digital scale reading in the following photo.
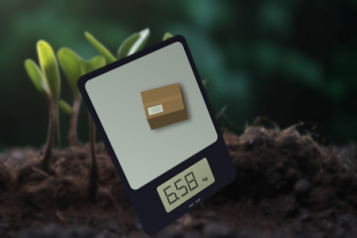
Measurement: 6.58 kg
